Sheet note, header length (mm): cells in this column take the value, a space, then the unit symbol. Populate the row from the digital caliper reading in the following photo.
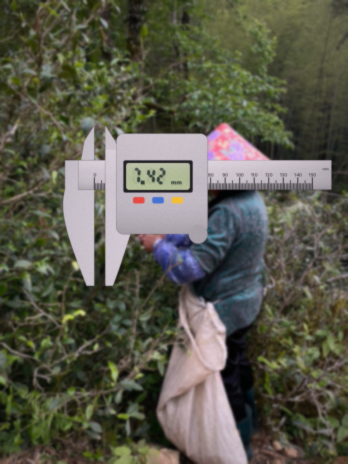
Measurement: 7.42 mm
